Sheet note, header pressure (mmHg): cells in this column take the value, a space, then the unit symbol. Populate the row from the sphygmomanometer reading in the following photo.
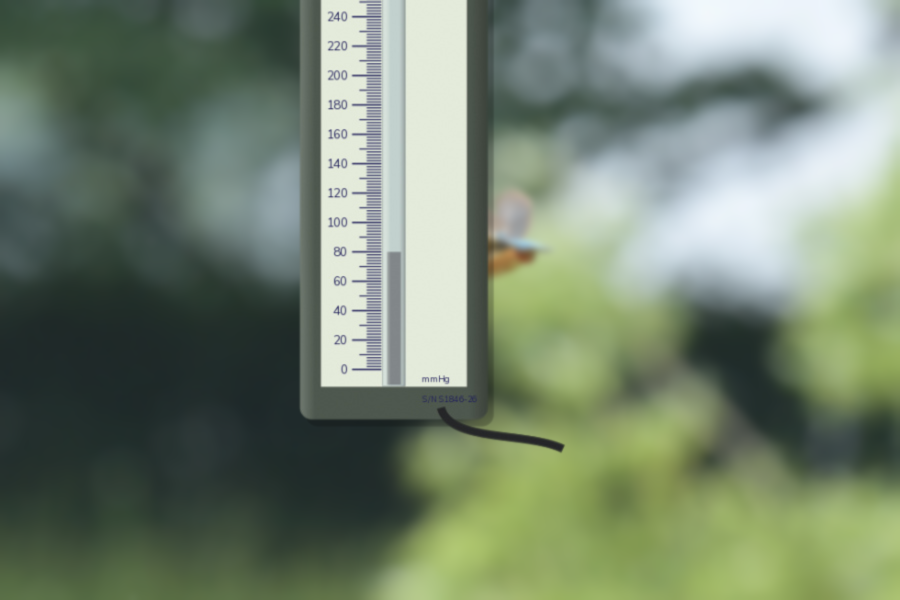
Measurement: 80 mmHg
